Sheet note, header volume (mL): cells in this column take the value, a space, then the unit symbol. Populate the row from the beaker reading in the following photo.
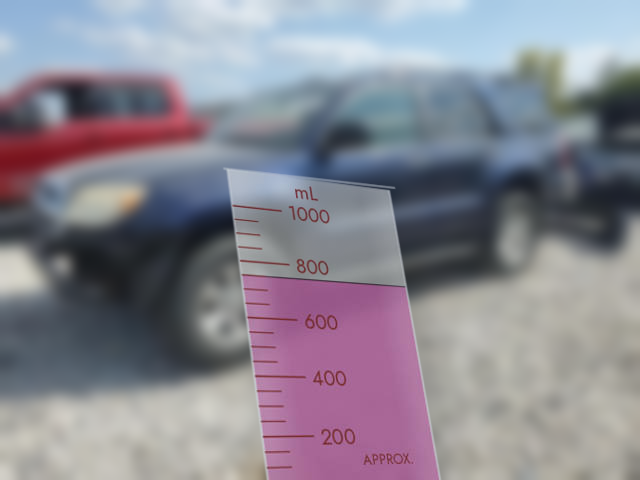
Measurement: 750 mL
